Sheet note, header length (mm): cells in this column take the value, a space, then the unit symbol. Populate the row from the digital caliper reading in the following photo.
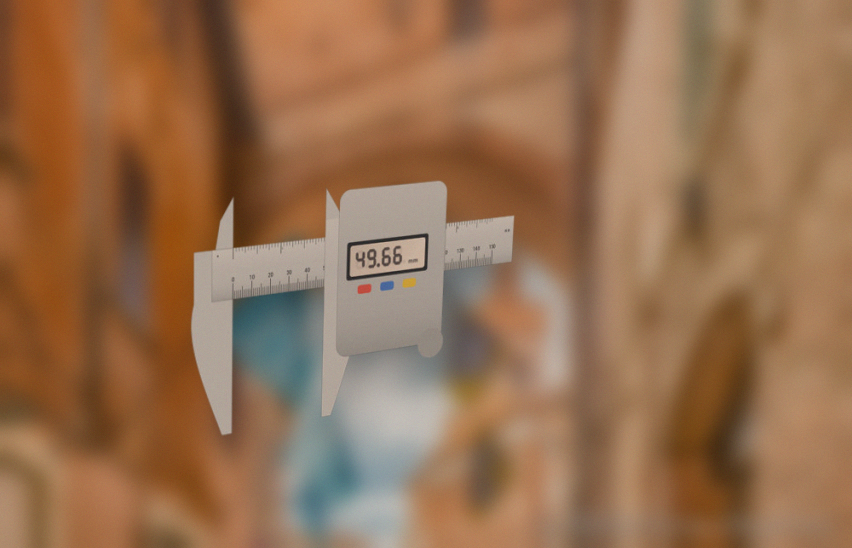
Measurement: 49.66 mm
